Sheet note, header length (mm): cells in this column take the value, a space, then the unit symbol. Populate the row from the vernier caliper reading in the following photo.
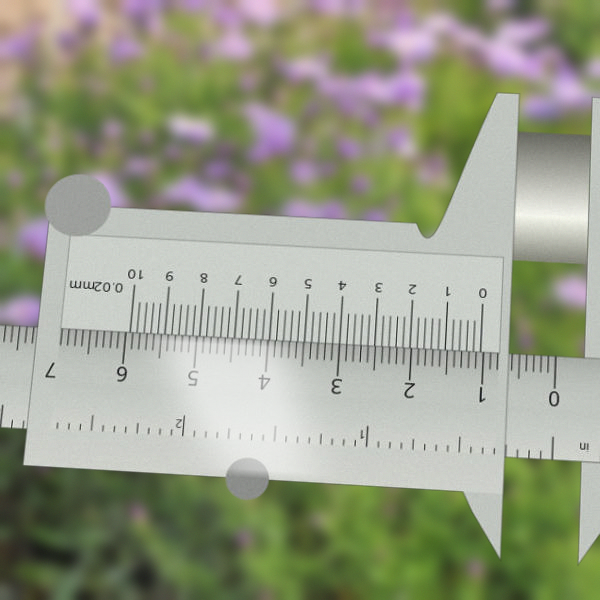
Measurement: 10.4 mm
